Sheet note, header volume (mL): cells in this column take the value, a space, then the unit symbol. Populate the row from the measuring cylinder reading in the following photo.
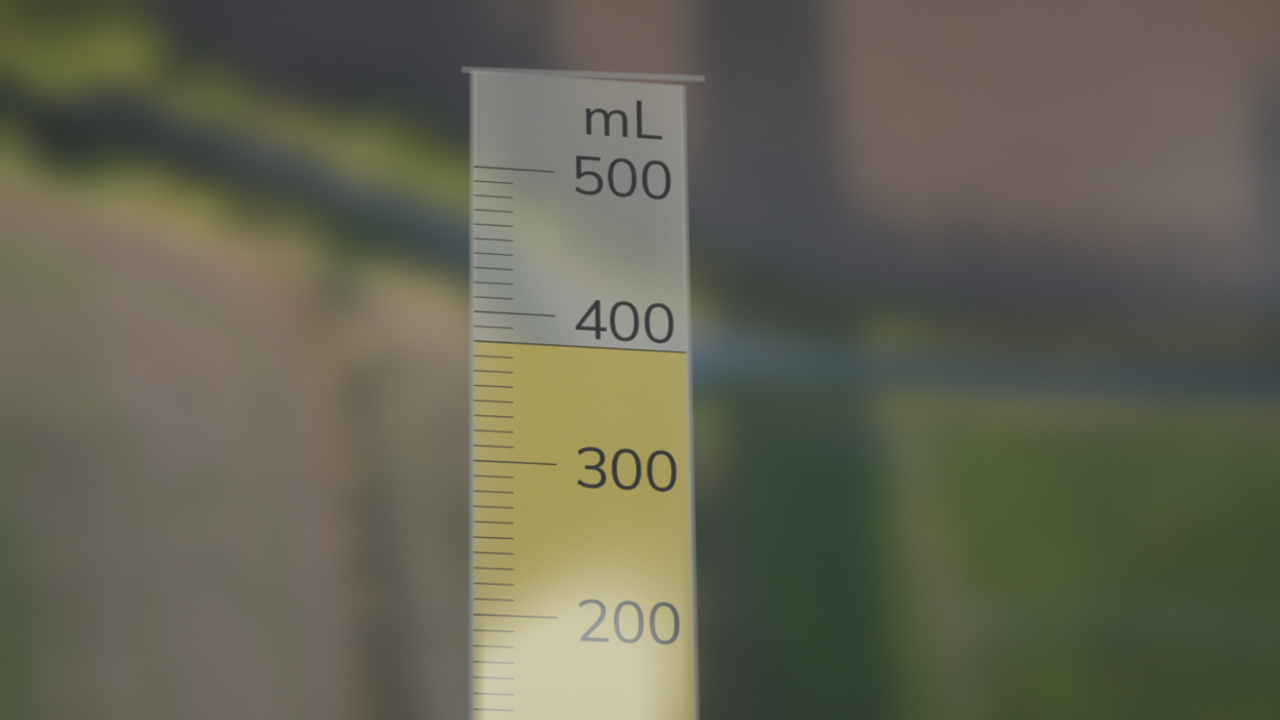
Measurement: 380 mL
